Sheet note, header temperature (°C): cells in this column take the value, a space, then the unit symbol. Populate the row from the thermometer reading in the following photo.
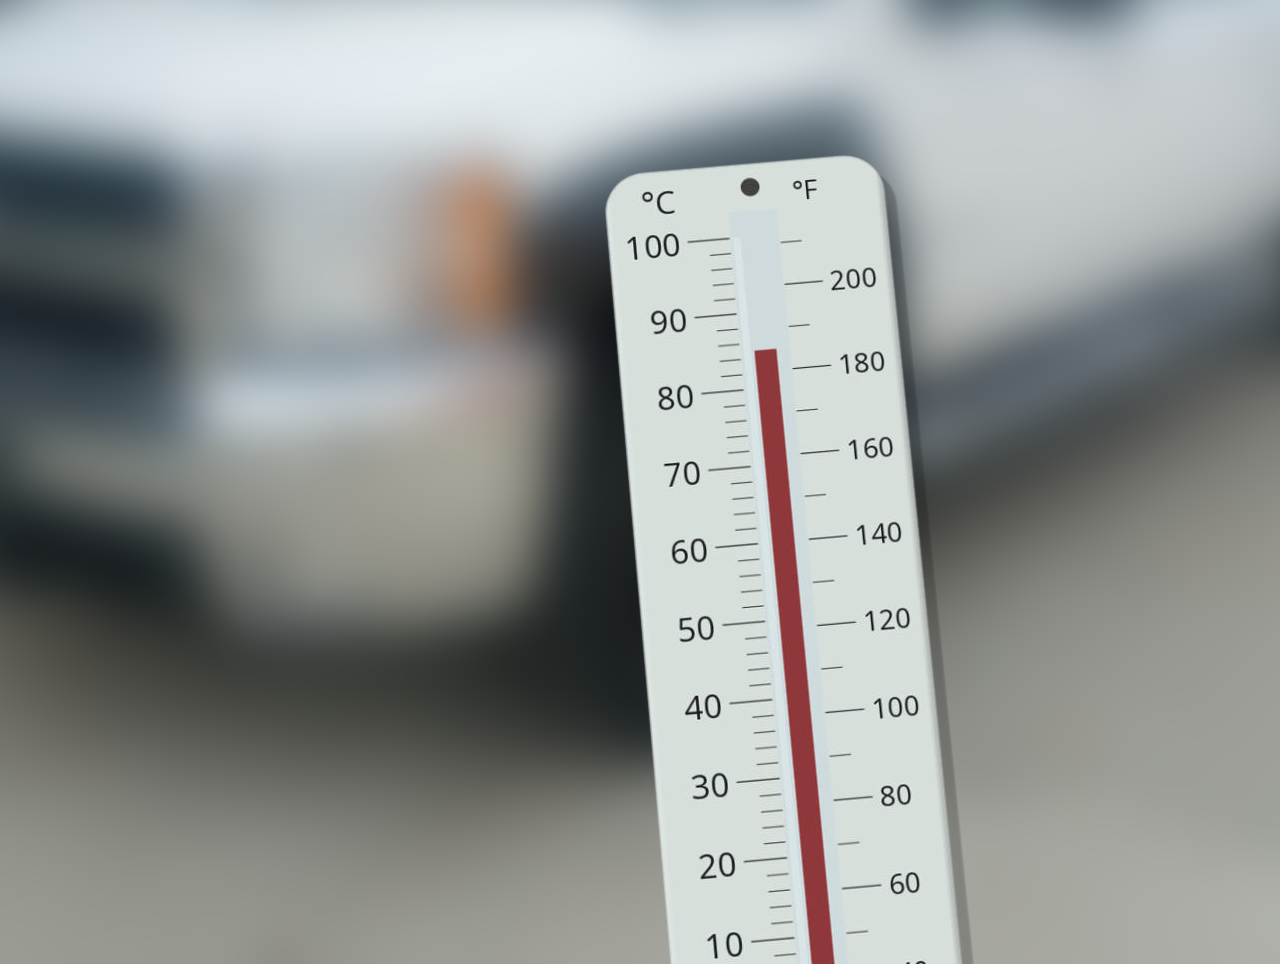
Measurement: 85 °C
